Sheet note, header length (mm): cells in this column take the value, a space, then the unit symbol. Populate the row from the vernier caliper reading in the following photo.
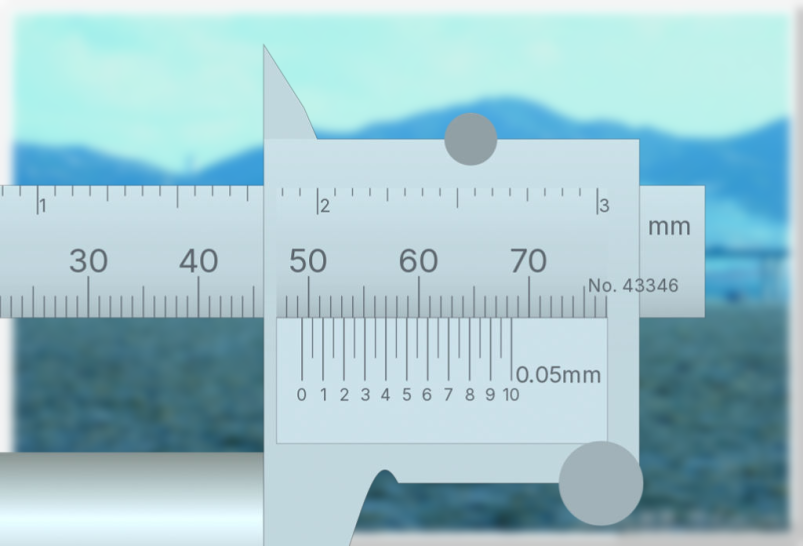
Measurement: 49.4 mm
